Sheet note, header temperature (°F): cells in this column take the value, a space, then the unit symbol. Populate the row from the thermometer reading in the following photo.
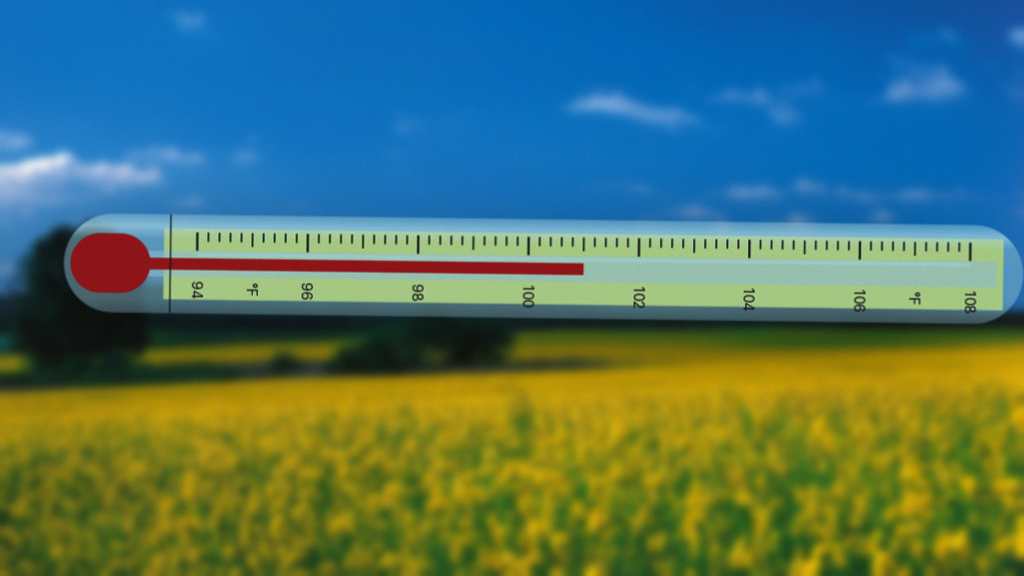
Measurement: 101 °F
